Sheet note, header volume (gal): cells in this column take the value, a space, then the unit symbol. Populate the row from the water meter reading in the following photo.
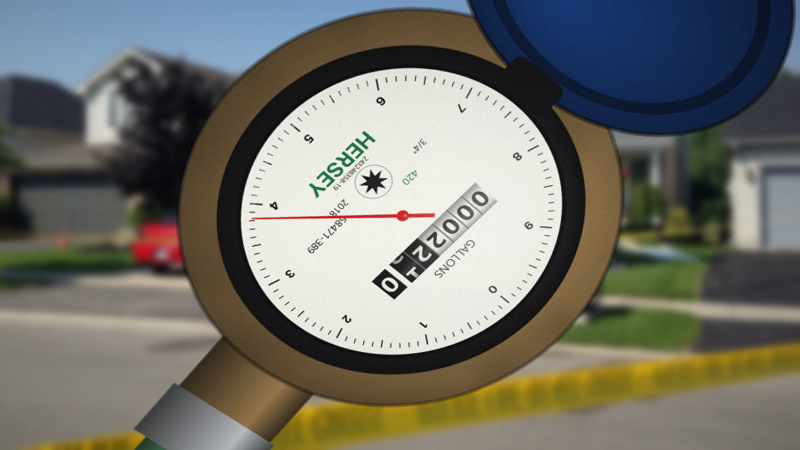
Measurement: 2213.8 gal
